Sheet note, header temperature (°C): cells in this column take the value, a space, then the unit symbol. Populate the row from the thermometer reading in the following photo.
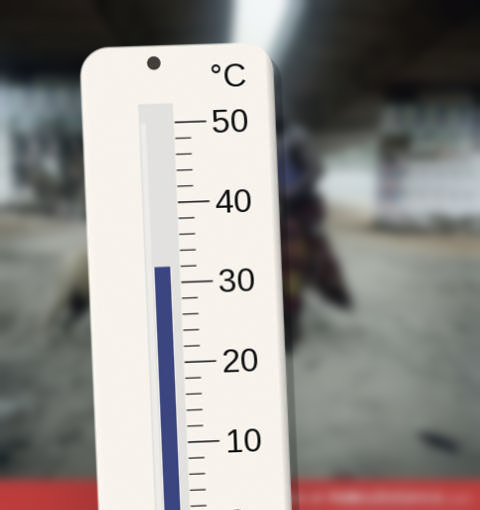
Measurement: 32 °C
